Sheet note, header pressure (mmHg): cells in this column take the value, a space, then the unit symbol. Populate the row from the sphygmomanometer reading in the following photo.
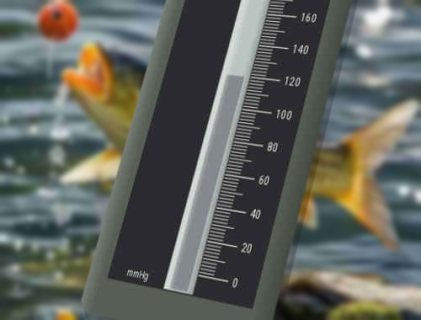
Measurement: 120 mmHg
